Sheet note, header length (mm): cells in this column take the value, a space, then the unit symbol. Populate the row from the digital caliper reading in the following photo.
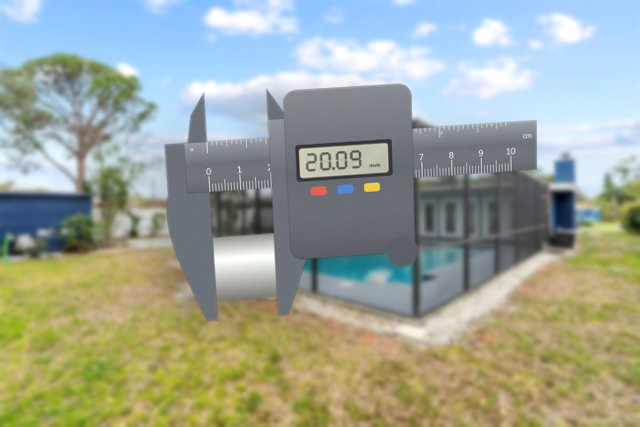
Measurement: 20.09 mm
